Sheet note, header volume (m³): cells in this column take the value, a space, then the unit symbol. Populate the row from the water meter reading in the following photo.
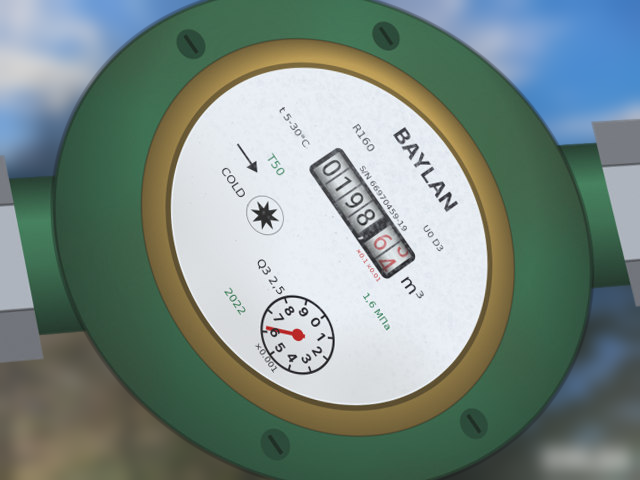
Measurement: 198.636 m³
